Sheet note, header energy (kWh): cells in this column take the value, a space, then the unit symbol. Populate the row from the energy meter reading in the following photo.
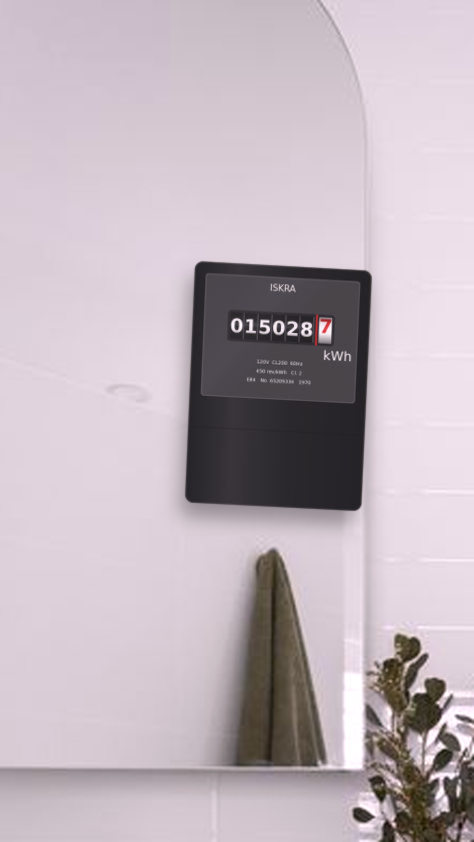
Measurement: 15028.7 kWh
